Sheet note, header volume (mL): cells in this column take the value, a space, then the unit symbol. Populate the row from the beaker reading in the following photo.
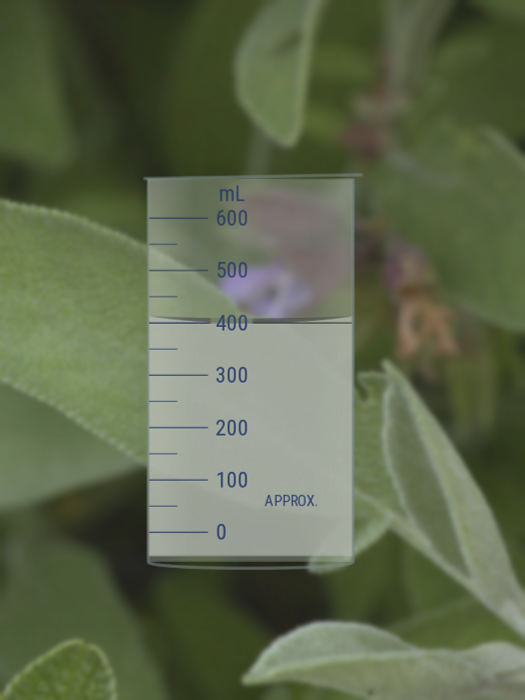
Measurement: 400 mL
